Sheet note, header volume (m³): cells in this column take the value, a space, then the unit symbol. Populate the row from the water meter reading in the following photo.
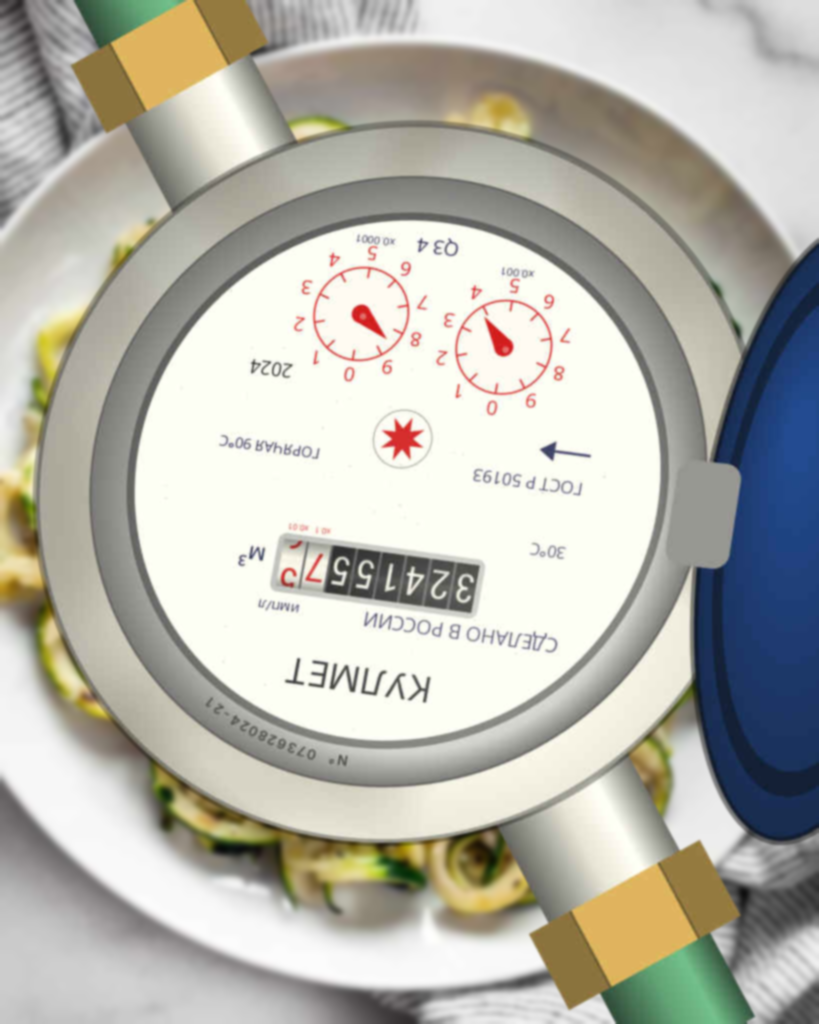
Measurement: 324155.7538 m³
